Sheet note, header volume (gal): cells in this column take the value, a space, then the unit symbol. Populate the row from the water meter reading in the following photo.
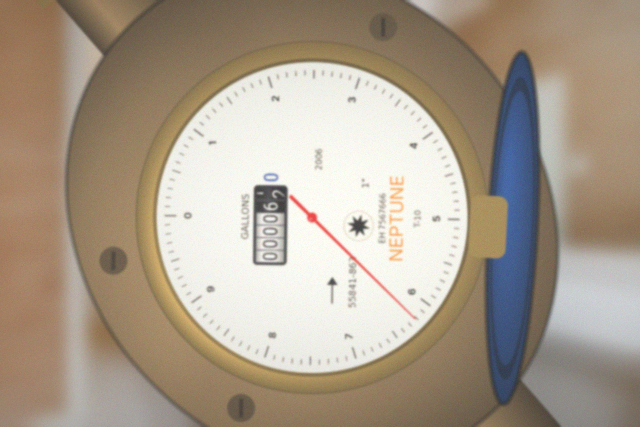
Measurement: 616.2 gal
